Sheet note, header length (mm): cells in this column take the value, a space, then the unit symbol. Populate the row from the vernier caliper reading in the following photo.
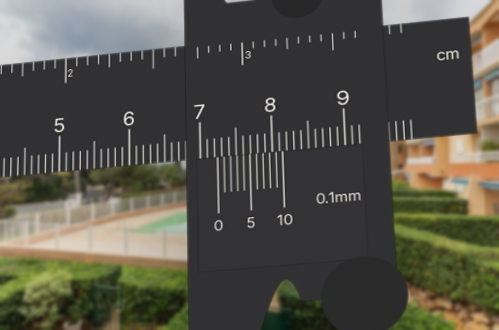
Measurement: 72.4 mm
